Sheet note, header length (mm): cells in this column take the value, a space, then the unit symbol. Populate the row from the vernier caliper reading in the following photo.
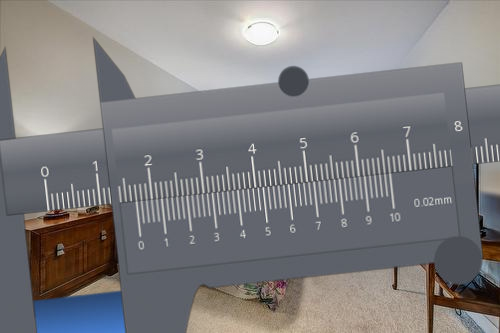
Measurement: 17.0 mm
